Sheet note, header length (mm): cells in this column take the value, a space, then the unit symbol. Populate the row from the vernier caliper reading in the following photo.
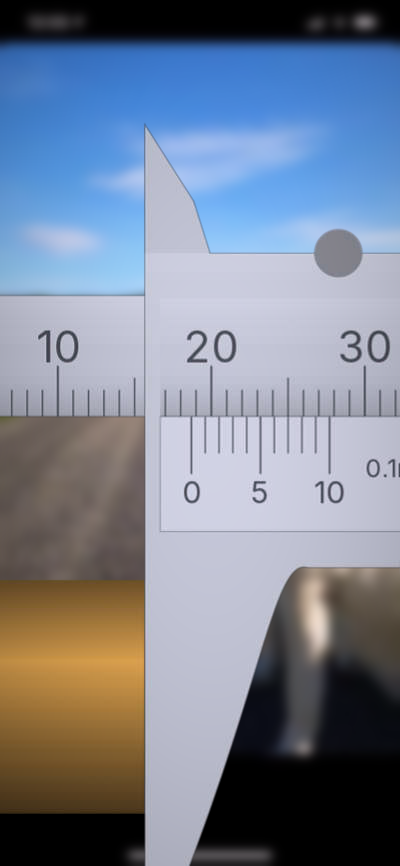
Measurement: 18.7 mm
